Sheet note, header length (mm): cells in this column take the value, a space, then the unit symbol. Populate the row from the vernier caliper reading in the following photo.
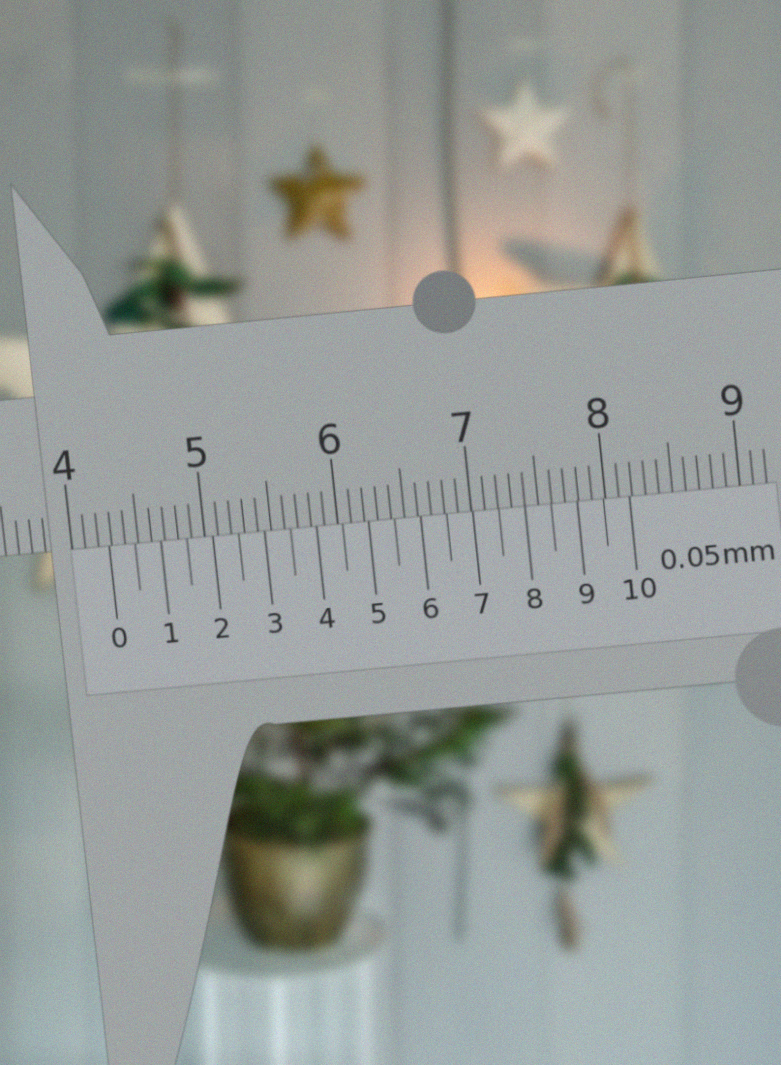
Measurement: 42.8 mm
